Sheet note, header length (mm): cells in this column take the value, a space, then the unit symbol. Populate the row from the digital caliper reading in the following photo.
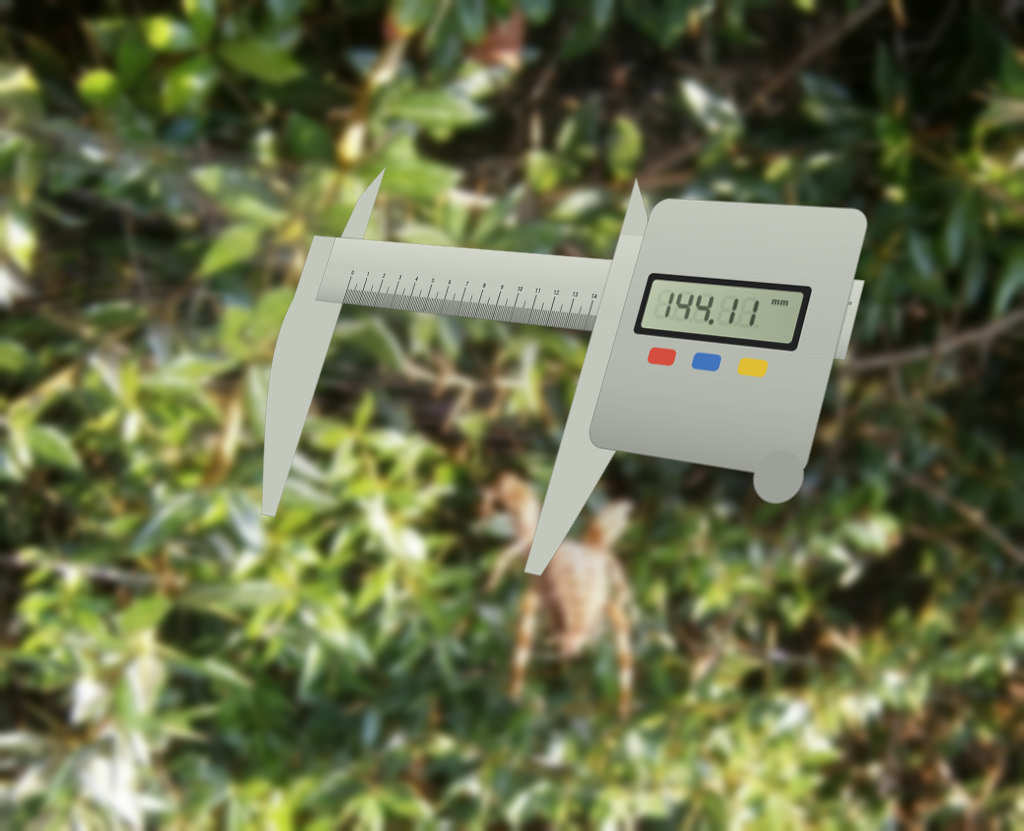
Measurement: 144.11 mm
